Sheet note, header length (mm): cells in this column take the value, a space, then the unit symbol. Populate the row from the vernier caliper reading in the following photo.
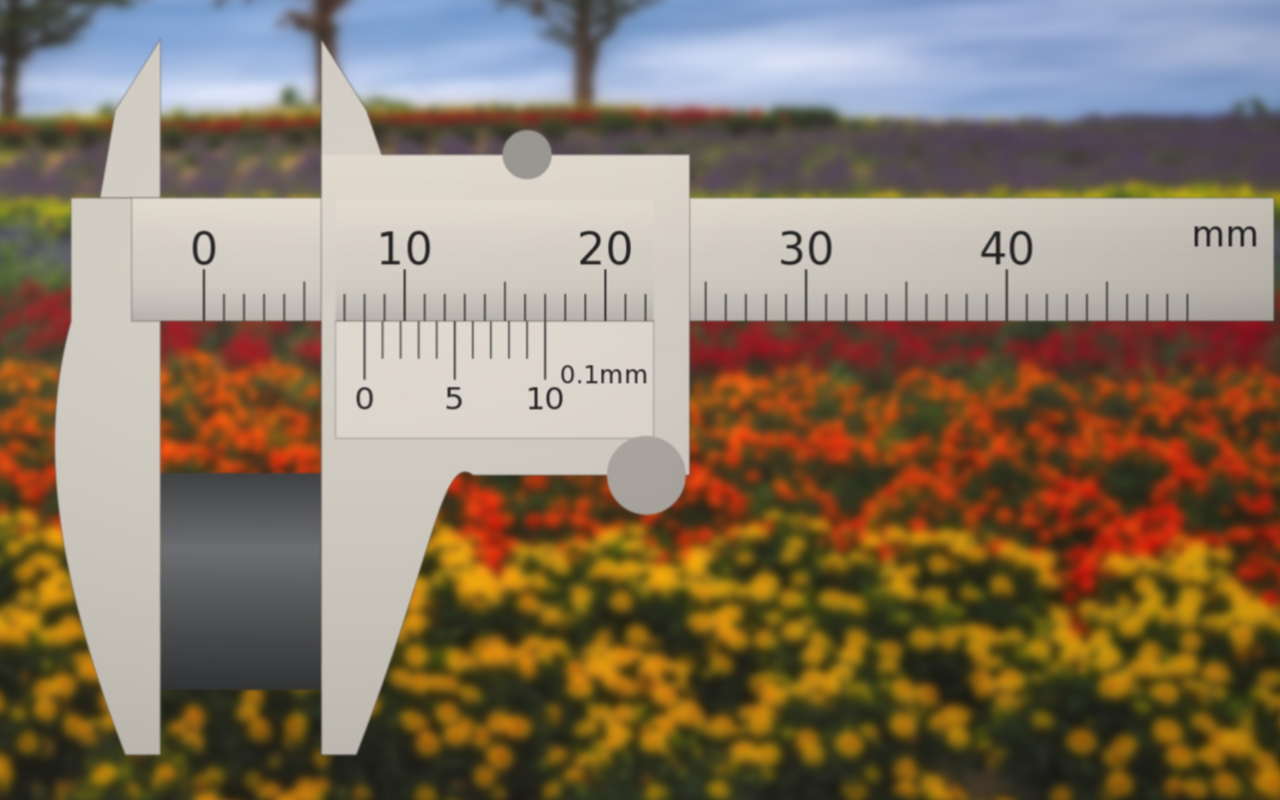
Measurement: 8.0 mm
